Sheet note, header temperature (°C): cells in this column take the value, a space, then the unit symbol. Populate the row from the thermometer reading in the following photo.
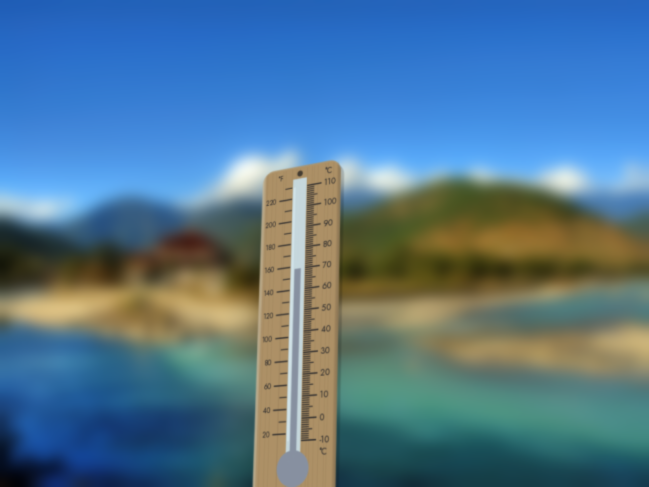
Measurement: 70 °C
